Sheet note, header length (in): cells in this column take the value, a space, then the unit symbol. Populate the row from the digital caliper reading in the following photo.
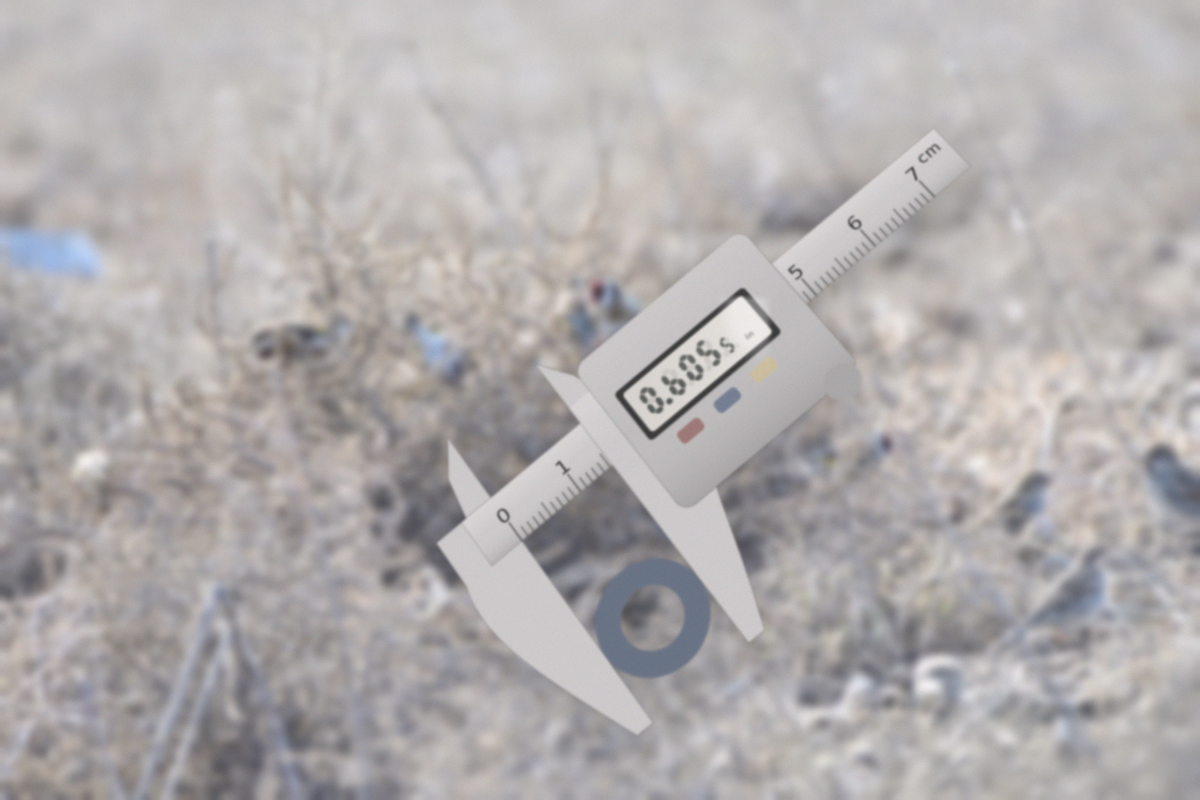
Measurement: 0.6055 in
